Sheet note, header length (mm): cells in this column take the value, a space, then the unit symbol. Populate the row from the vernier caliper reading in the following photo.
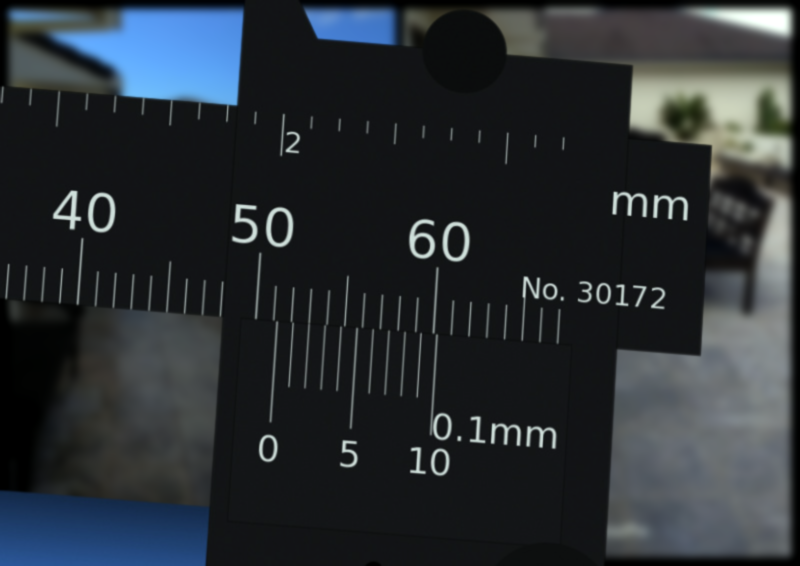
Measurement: 51.2 mm
